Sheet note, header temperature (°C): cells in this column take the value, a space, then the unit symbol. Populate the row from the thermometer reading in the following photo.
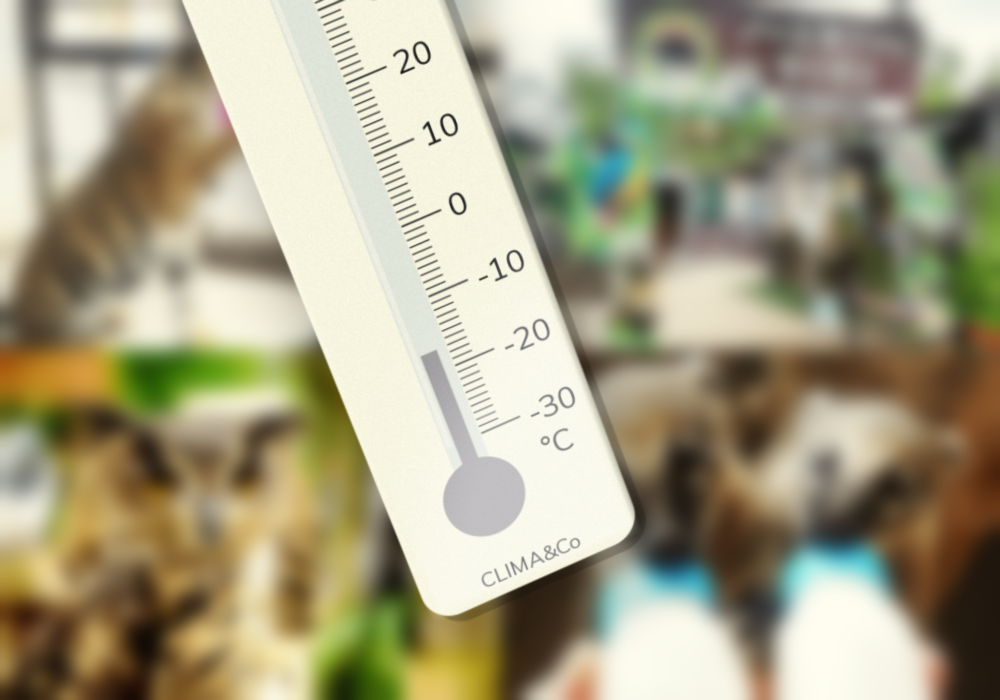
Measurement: -17 °C
